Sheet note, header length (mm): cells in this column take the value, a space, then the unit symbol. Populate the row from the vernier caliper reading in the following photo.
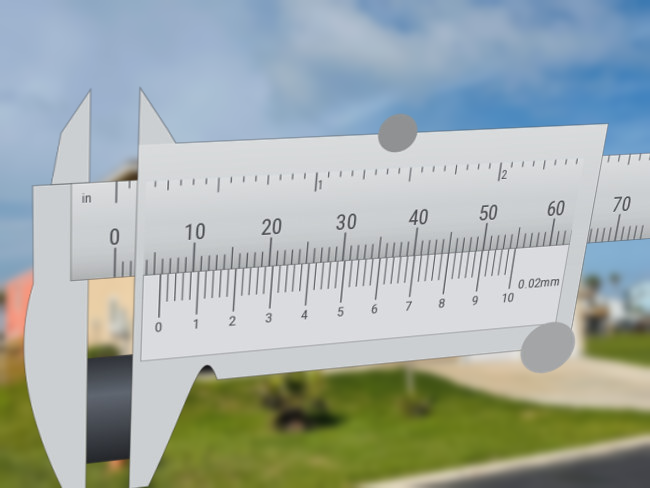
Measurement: 5.8 mm
